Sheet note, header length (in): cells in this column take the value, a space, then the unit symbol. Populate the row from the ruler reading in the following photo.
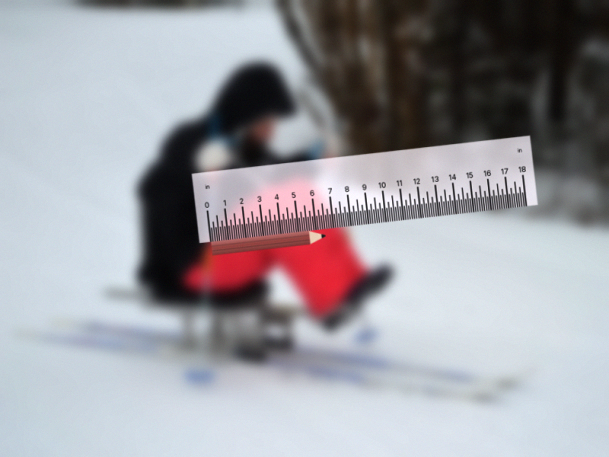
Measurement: 6.5 in
